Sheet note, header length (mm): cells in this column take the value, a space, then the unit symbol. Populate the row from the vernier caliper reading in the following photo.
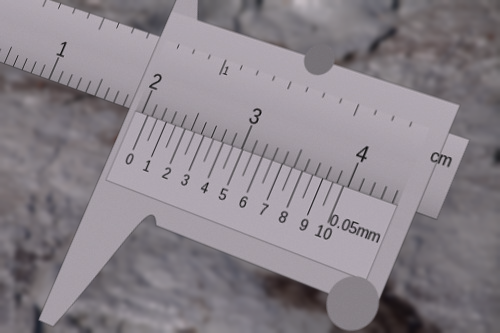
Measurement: 20.6 mm
